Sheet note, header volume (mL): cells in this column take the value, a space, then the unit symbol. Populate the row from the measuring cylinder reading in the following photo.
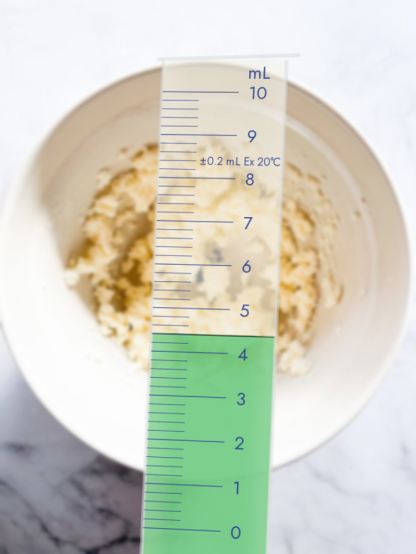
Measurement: 4.4 mL
